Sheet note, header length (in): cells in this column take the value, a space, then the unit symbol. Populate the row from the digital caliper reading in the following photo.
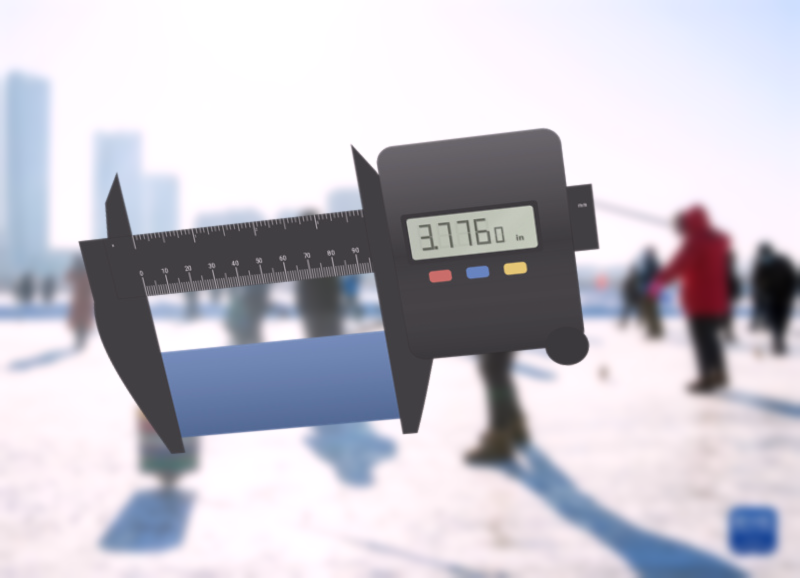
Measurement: 3.7760 in
